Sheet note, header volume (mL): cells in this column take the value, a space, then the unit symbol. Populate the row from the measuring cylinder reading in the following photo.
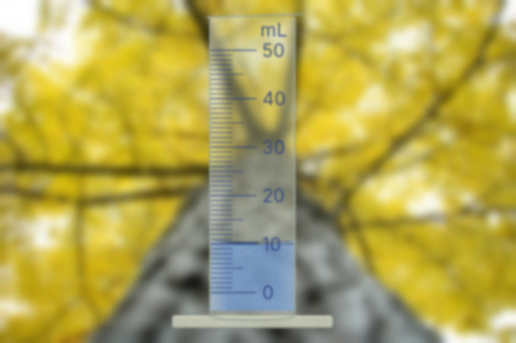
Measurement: 10 mL
